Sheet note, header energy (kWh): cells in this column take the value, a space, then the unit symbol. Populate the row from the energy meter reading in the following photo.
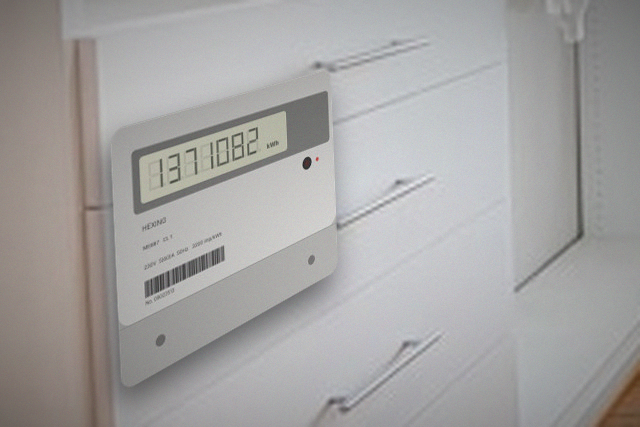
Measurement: 1371082 kWh
